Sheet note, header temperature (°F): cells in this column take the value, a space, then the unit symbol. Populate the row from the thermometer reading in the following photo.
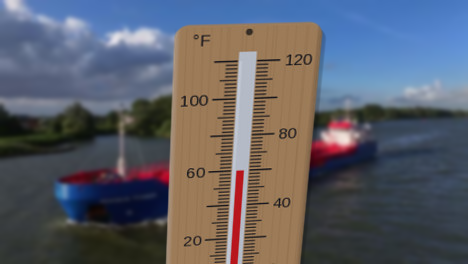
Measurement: 60 °F
